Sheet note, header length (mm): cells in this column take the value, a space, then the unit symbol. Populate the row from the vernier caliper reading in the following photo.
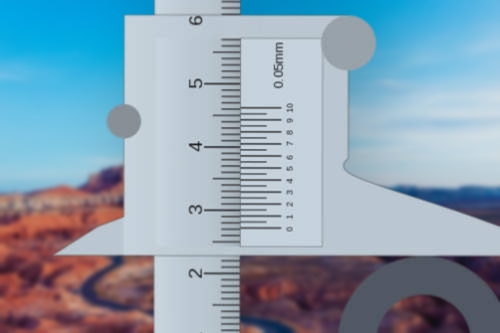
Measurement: 27.2 mm
